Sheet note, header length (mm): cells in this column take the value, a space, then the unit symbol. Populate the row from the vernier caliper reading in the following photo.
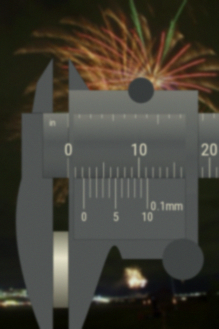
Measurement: 2.2 mm
